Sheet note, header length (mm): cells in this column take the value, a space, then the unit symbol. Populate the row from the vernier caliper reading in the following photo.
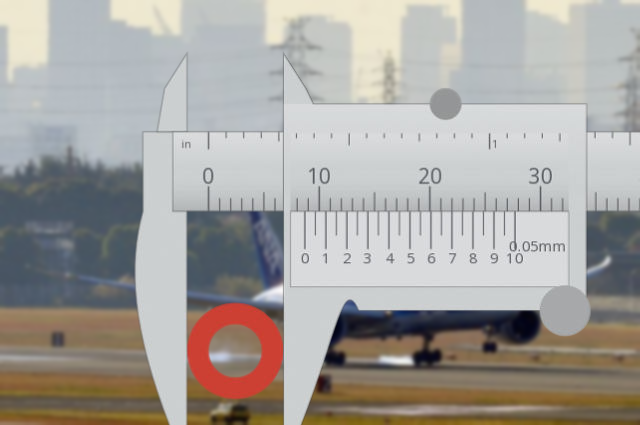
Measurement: 8.7 mm
